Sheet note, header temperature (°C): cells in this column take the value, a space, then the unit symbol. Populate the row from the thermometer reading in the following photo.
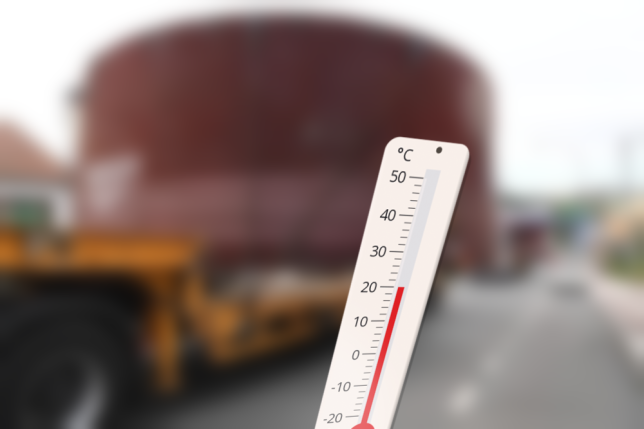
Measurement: 20 °C
